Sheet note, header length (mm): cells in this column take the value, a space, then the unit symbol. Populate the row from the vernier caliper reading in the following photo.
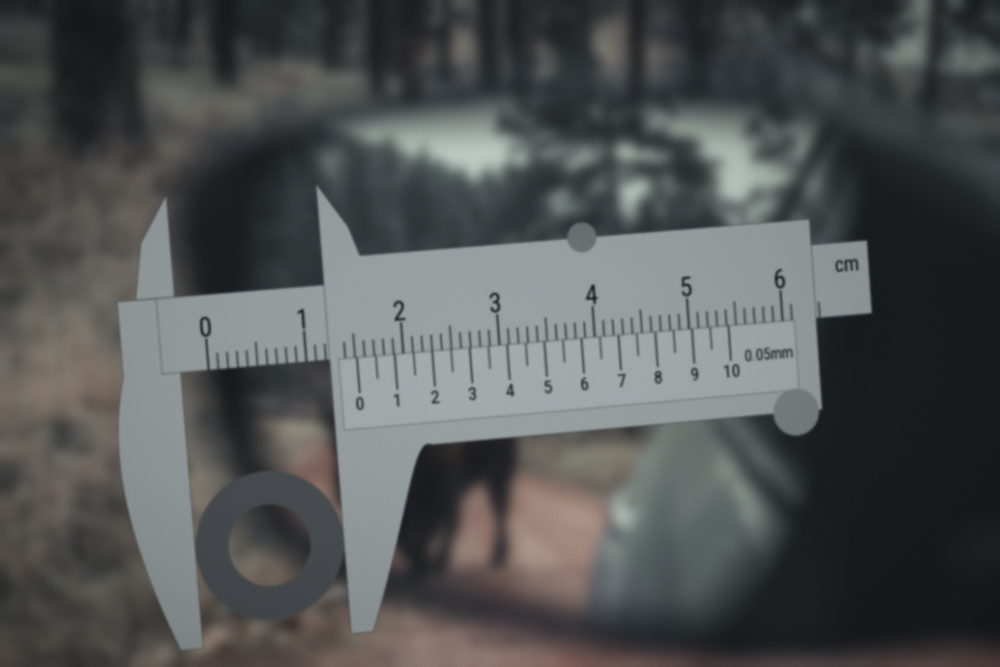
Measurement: 15.2 mm
